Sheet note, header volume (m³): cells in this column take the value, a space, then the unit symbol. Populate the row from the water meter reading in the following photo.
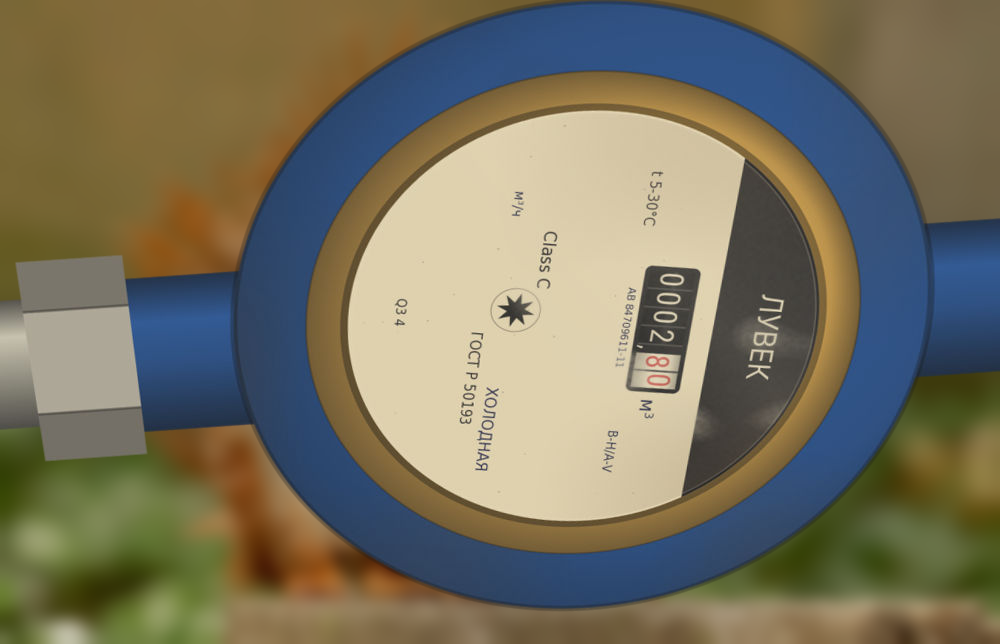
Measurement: 2.80 m³
